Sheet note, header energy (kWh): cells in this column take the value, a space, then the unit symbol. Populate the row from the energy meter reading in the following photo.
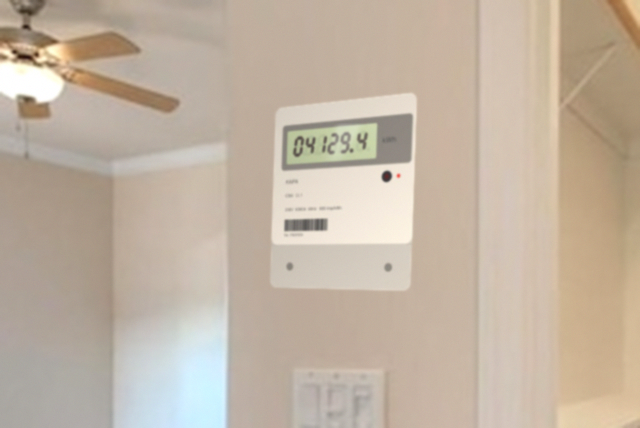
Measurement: 4129.4 kWh
